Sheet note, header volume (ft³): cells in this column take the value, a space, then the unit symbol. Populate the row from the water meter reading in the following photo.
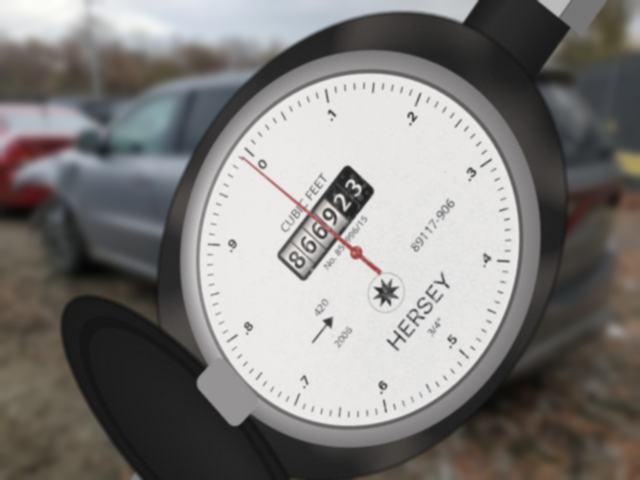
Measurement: 866922.99 ft³
